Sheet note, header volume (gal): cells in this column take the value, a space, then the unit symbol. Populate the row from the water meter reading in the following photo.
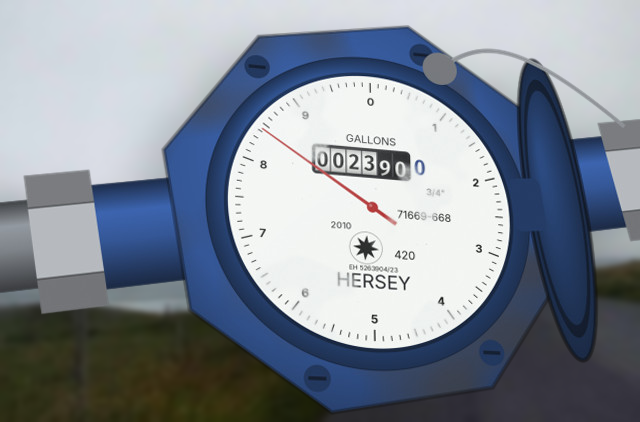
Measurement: 23898.4 gal
